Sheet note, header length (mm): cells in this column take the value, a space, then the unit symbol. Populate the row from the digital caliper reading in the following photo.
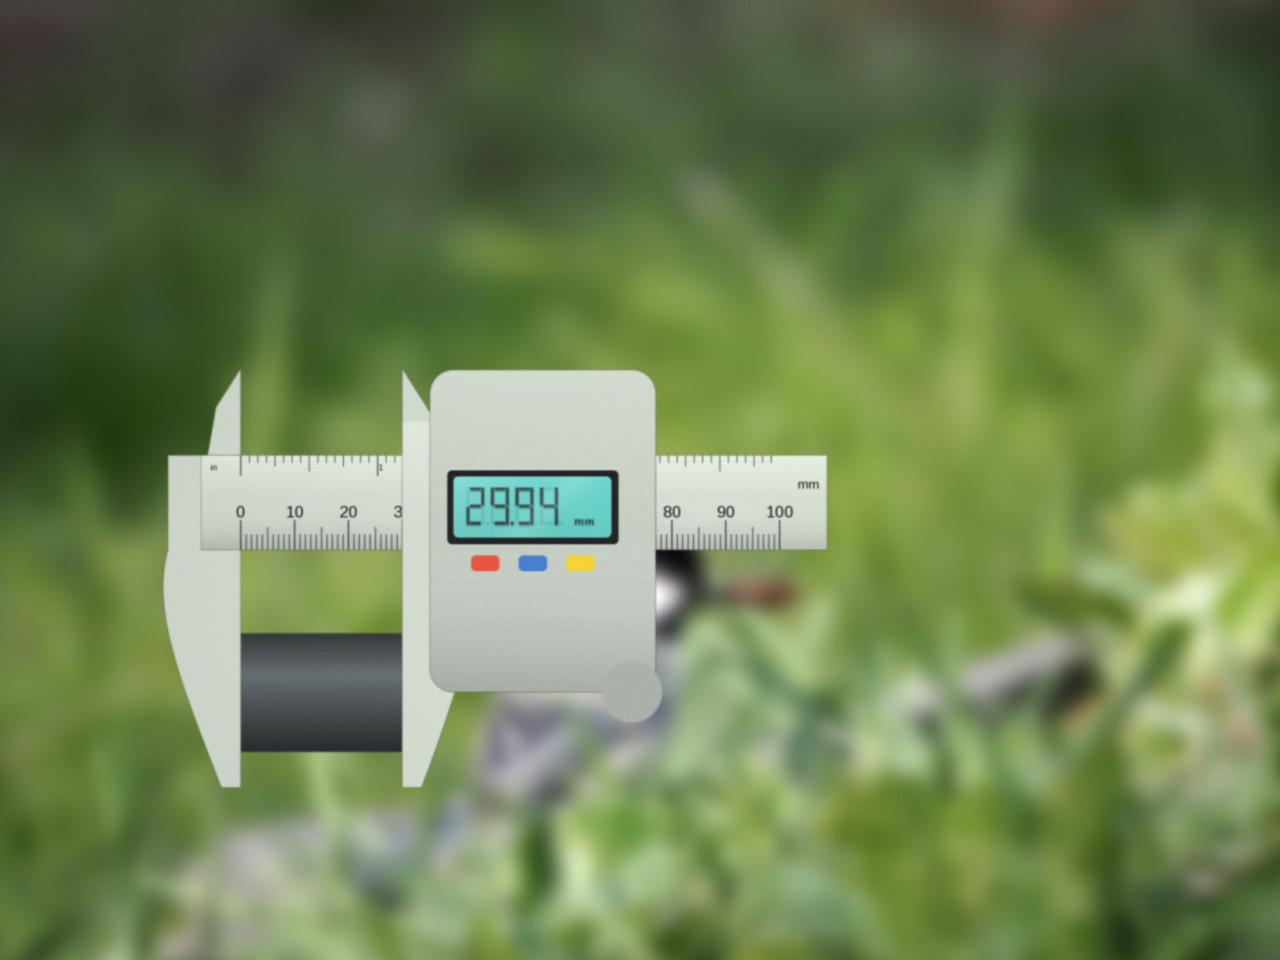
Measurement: 29.94 mm
